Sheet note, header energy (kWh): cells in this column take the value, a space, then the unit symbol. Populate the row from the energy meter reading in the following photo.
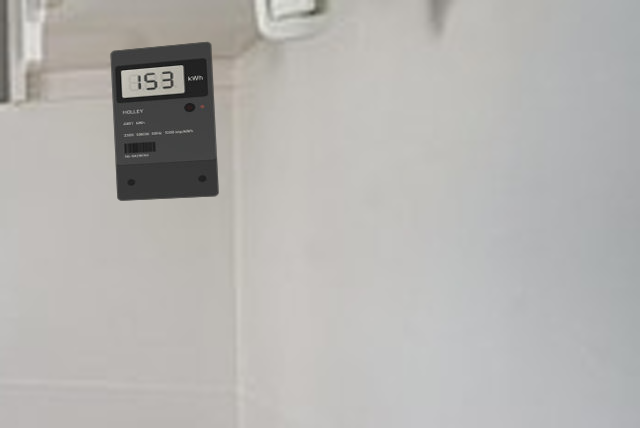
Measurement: 153 kWh
